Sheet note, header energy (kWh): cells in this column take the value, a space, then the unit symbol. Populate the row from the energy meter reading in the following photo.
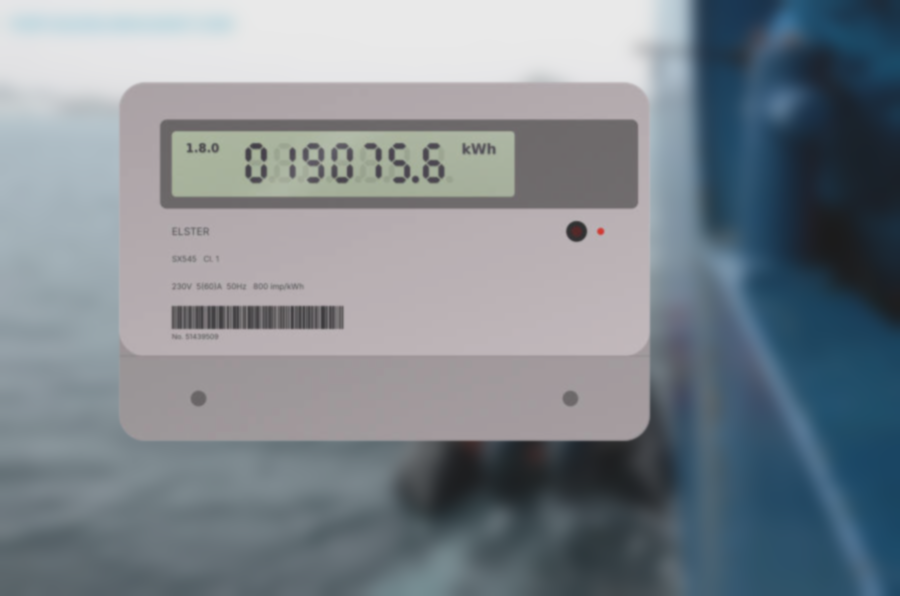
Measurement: 19075.6 kWh
